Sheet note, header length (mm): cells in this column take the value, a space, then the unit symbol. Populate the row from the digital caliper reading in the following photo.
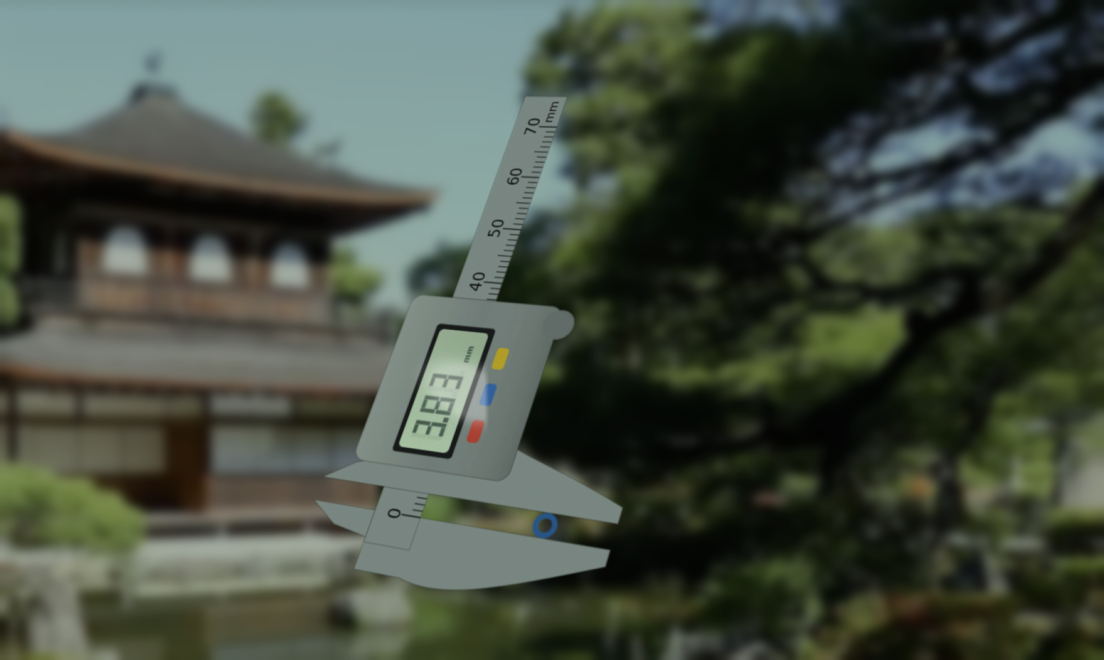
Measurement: 3.83 mm
